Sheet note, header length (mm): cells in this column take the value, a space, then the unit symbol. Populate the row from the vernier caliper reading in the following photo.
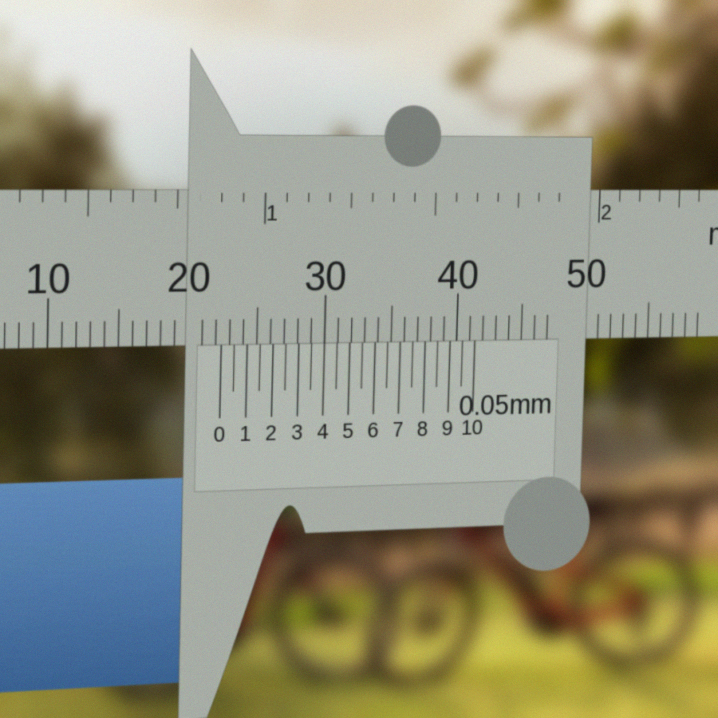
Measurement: 22.4 mm
